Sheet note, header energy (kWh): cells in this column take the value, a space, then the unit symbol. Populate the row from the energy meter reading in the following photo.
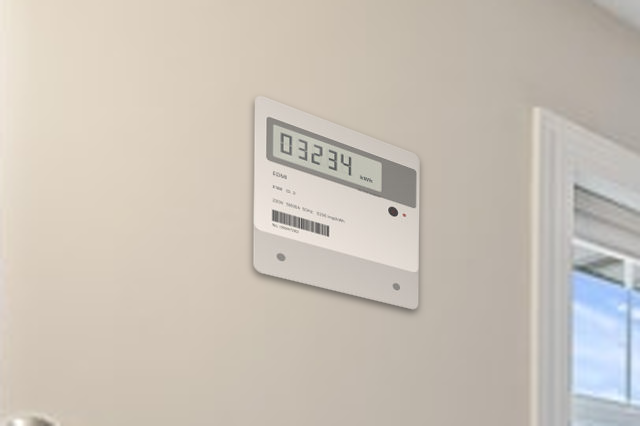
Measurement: 3234 kWh
